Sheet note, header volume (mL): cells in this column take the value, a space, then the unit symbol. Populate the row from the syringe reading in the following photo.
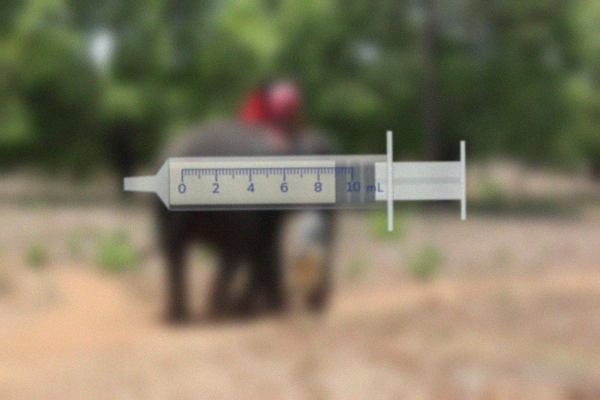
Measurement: 9 mL
